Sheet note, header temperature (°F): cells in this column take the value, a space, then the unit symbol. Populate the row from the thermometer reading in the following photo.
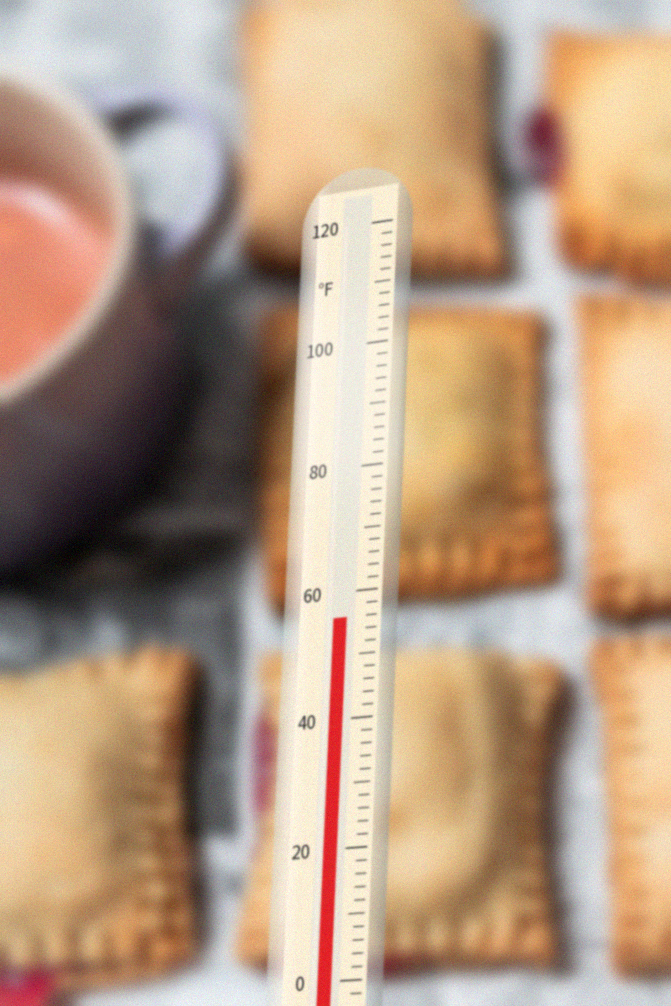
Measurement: 56 °F
